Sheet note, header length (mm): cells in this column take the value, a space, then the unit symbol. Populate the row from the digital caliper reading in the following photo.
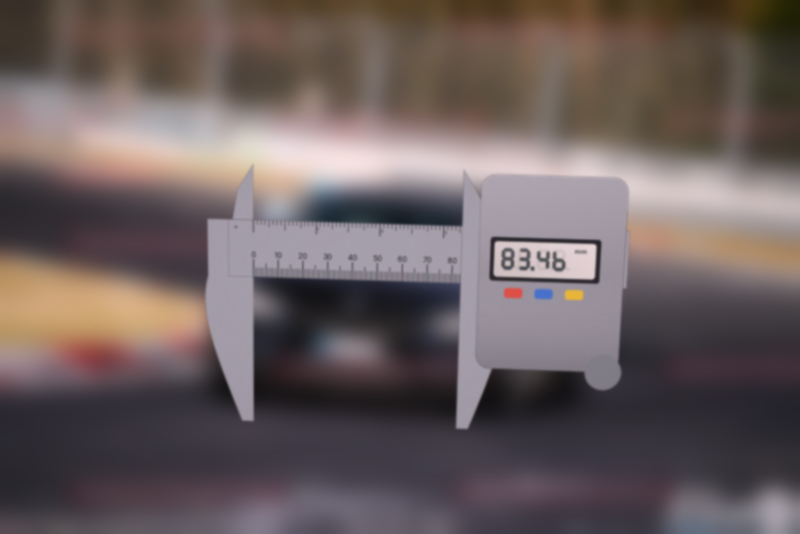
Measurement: 83.46 mm
